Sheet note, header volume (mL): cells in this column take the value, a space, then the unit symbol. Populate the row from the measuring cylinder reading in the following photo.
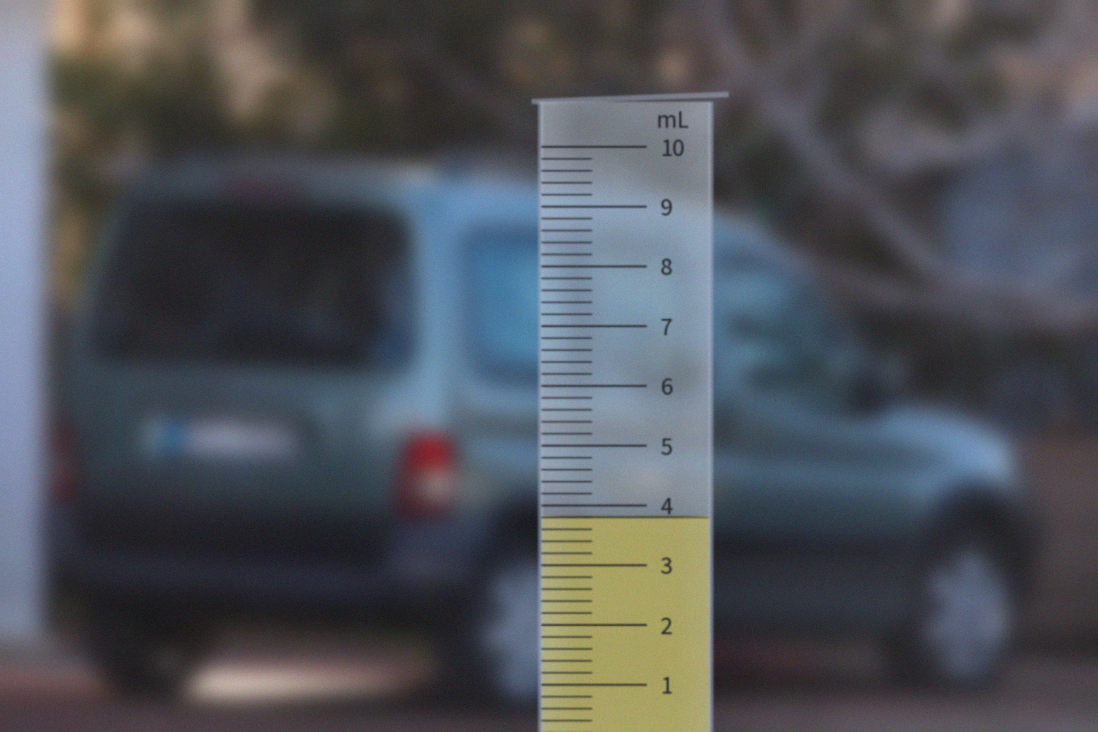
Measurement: 3.8 mL
